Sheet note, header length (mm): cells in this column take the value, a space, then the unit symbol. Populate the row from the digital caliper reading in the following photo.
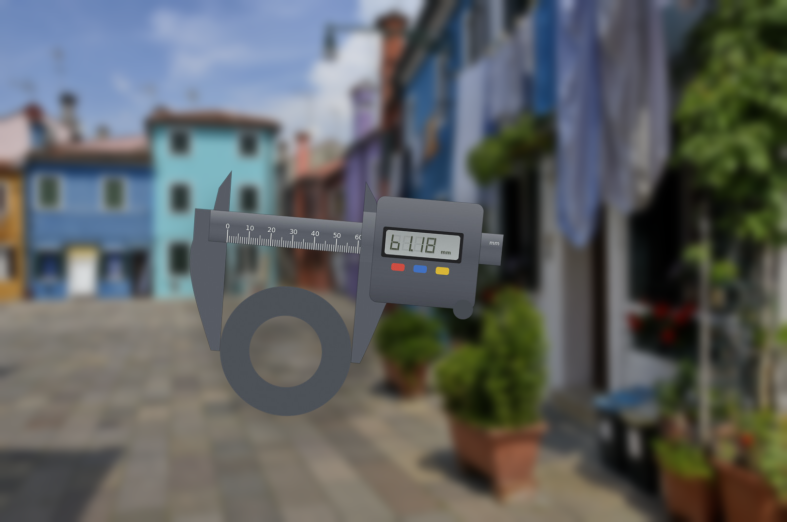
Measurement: 61.18 mm
